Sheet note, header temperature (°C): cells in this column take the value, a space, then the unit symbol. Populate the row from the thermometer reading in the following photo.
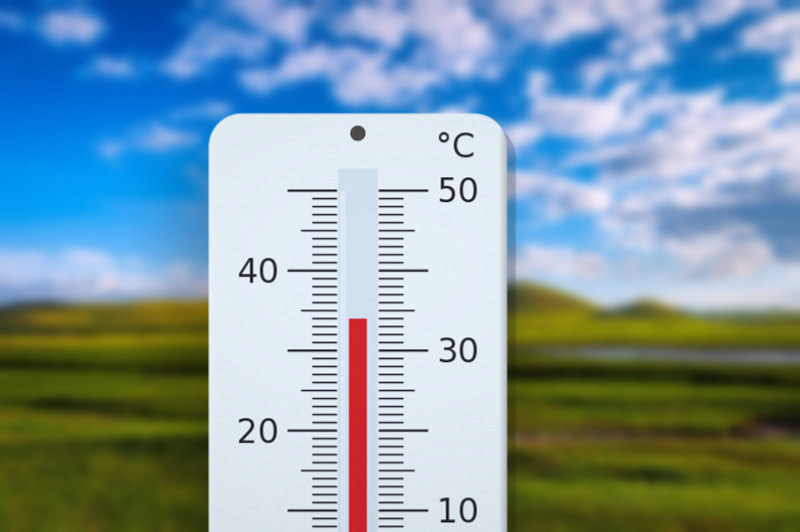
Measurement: 34 °C
